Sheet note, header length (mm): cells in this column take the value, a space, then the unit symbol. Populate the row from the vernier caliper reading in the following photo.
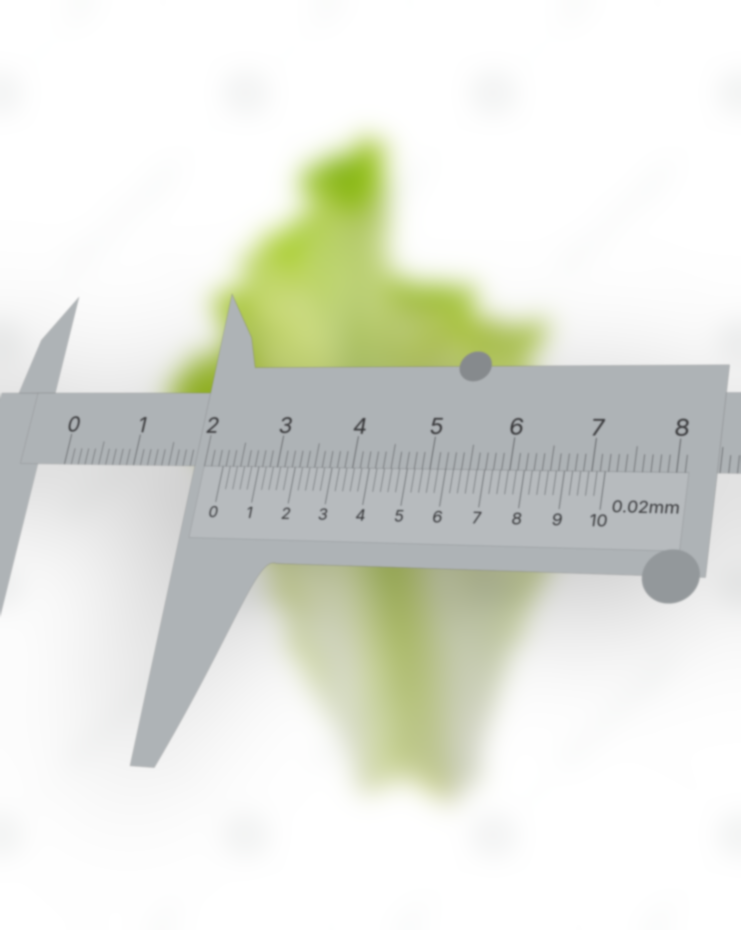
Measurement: 22.6 mm
